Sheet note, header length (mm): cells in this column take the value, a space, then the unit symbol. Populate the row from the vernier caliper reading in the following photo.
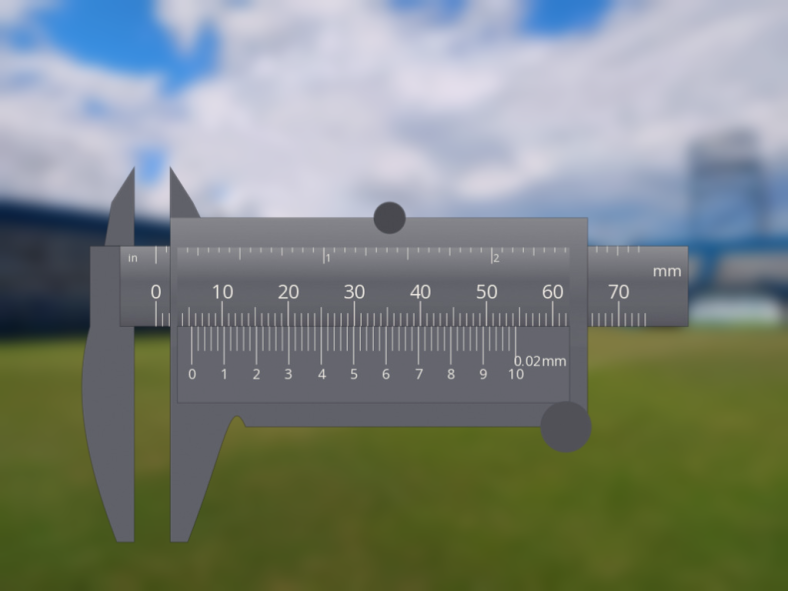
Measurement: 5.4 mm
